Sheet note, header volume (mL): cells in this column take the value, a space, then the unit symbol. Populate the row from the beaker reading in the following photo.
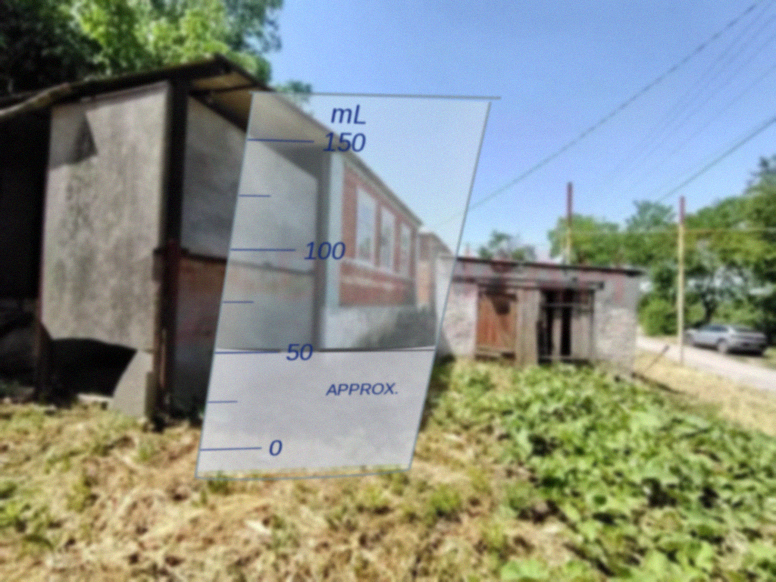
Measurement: 50 mL
